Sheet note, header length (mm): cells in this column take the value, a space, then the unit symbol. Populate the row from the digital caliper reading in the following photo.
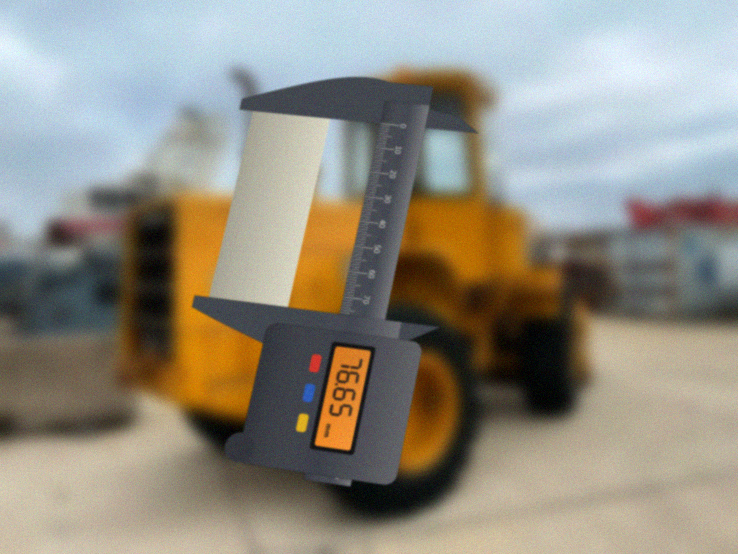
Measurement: 76.65 mm
